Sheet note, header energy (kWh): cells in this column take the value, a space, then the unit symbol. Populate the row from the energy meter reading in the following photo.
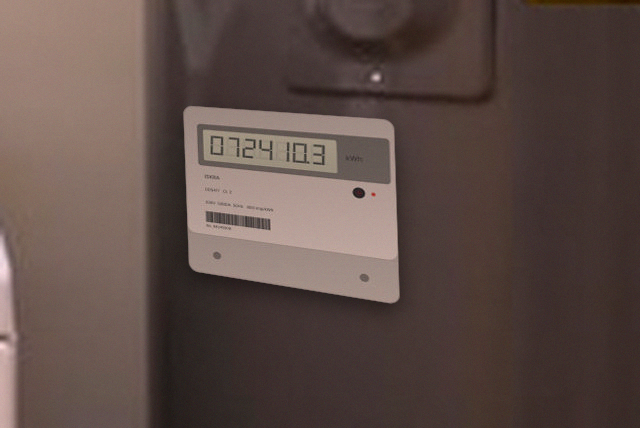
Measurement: 72410.3 kWh
